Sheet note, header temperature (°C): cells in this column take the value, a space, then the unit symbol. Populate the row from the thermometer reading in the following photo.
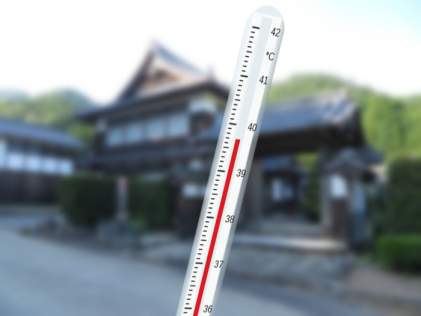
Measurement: 39.7 °C
